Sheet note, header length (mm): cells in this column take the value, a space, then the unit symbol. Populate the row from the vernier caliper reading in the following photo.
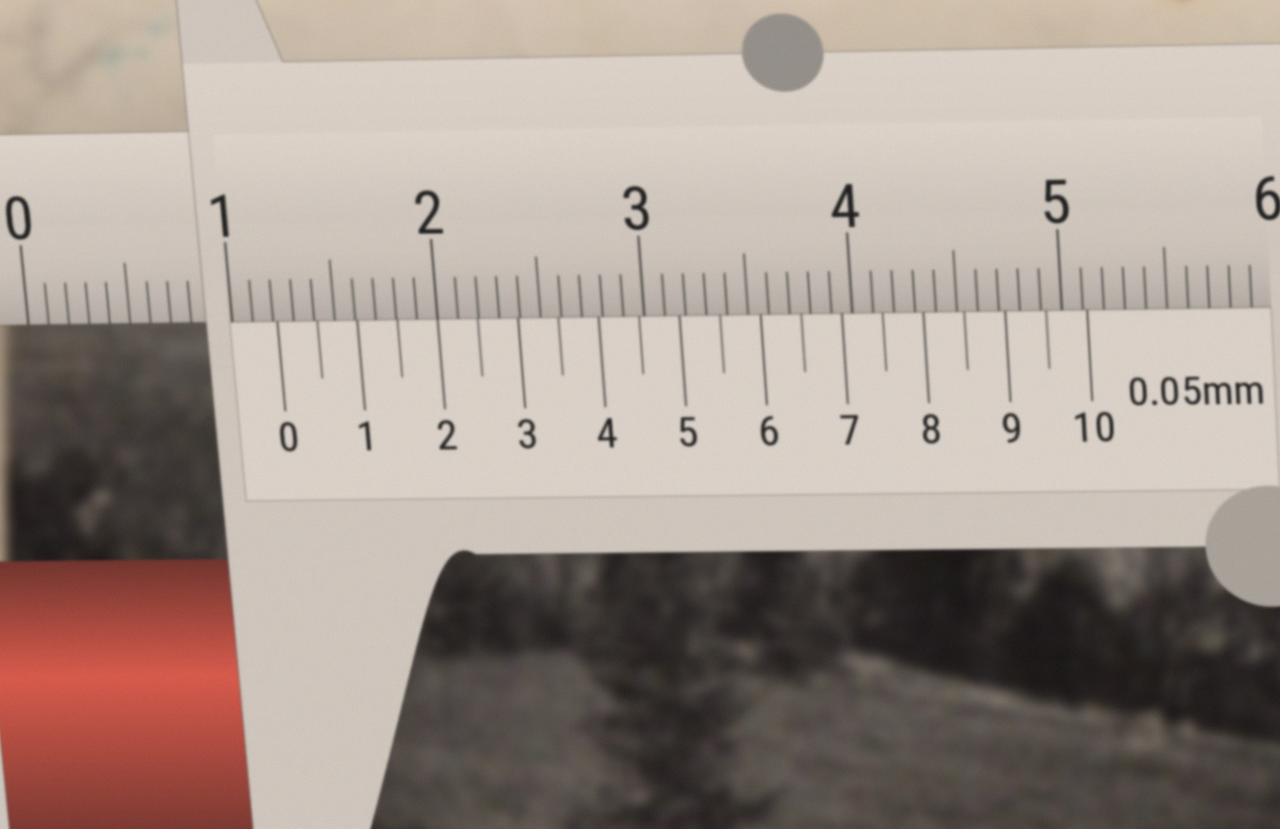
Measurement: 12.2 mm
